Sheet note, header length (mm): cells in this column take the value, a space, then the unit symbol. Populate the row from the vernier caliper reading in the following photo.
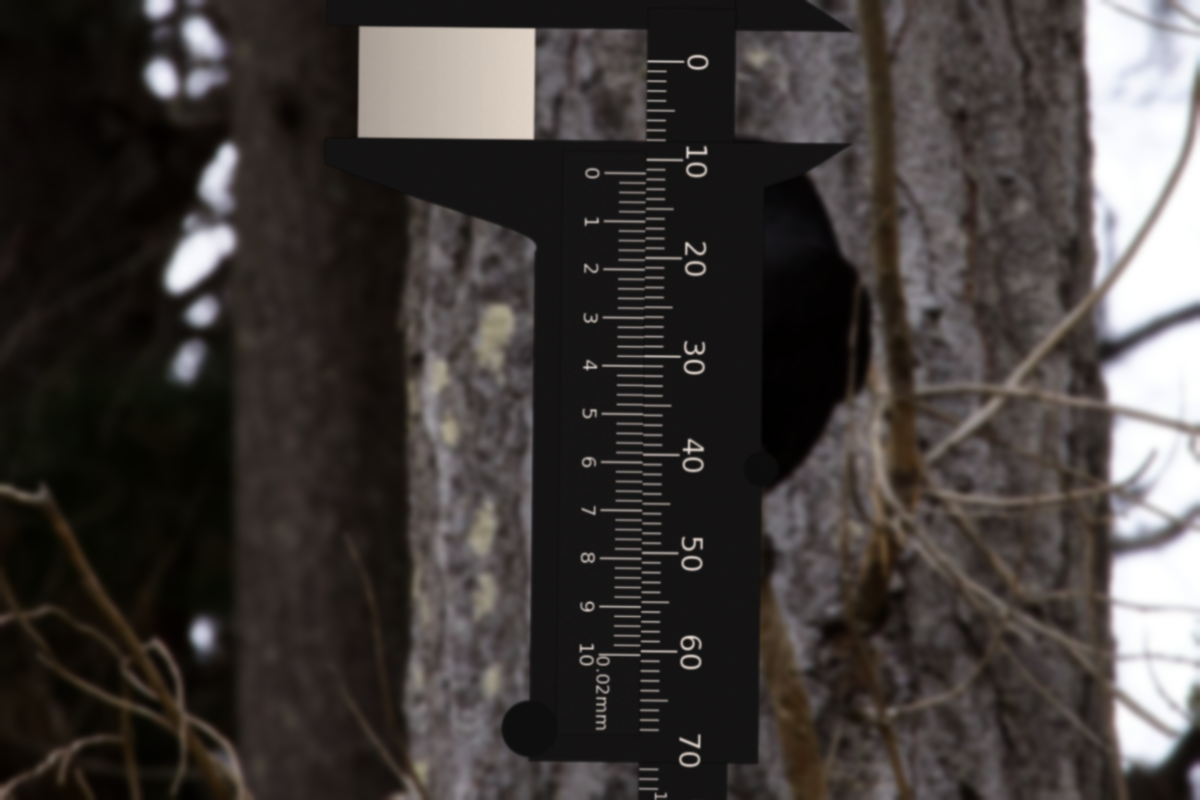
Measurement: 11.4 mm
